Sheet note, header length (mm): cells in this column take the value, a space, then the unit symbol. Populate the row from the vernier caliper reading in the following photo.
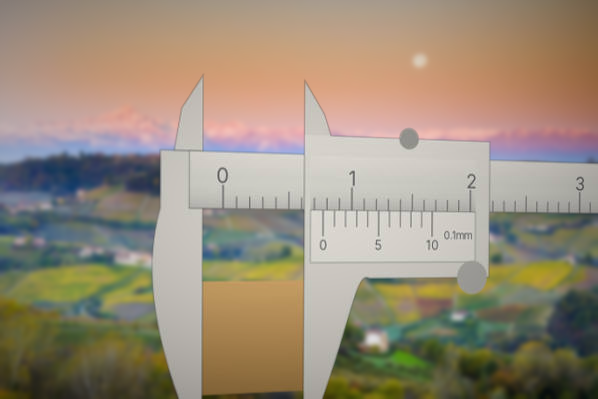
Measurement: 7.7 mm
